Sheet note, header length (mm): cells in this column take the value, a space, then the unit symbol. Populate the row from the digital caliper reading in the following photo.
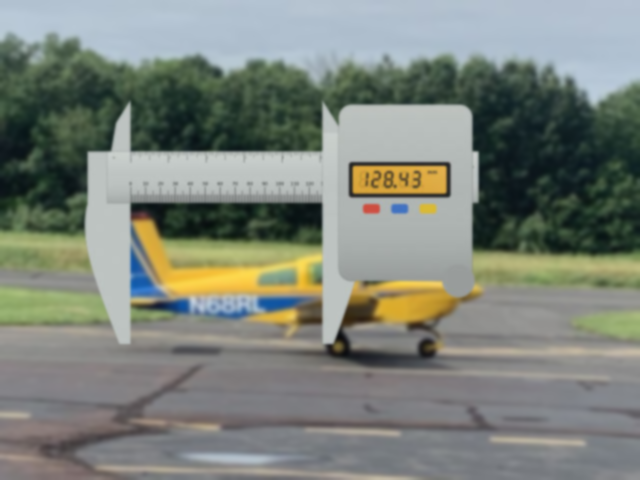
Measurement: 128.43 mm
